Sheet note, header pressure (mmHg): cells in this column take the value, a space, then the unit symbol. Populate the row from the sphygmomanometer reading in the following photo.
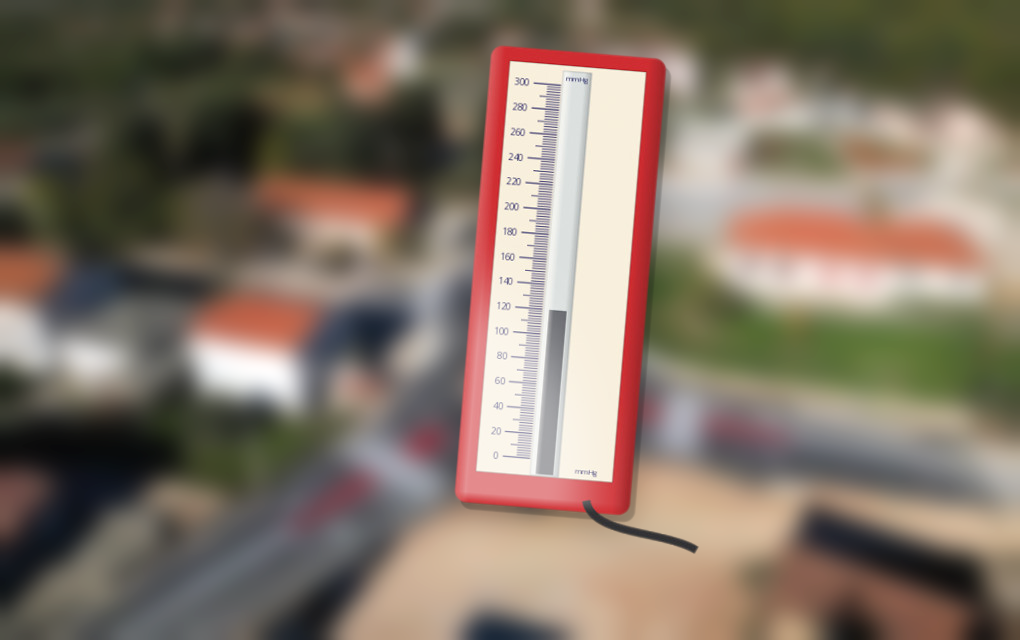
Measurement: 120 mmHg
